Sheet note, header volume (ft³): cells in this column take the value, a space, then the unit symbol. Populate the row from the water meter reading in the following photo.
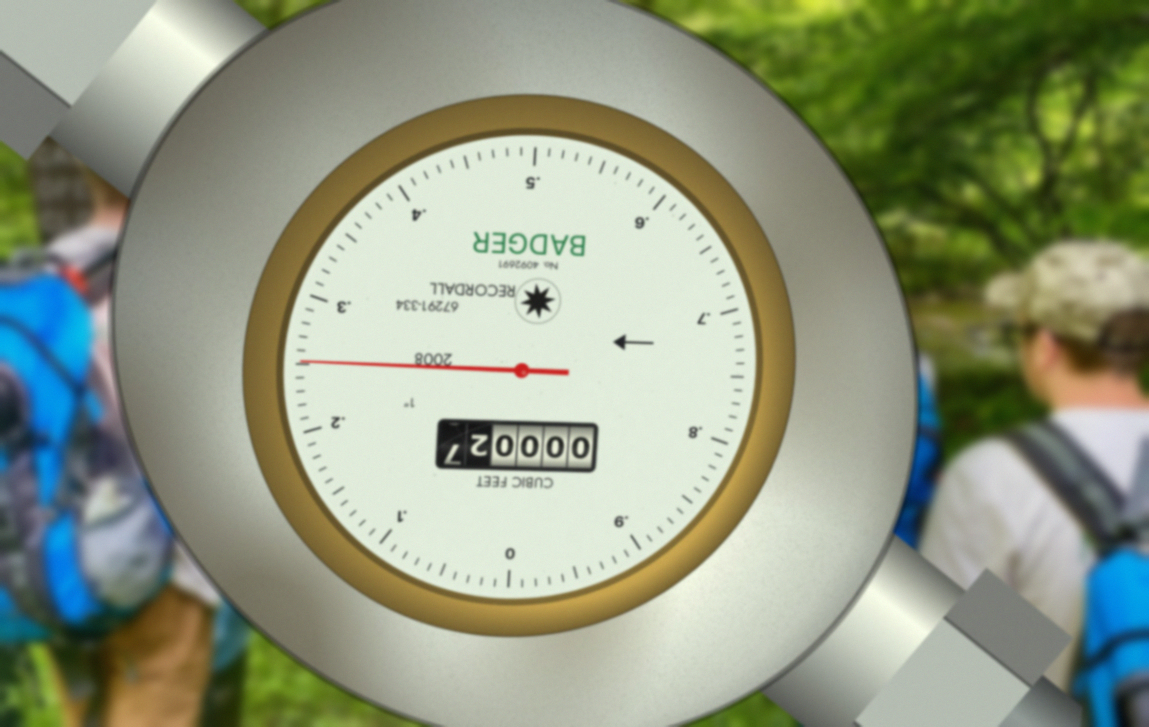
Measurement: 27.25 ft³
